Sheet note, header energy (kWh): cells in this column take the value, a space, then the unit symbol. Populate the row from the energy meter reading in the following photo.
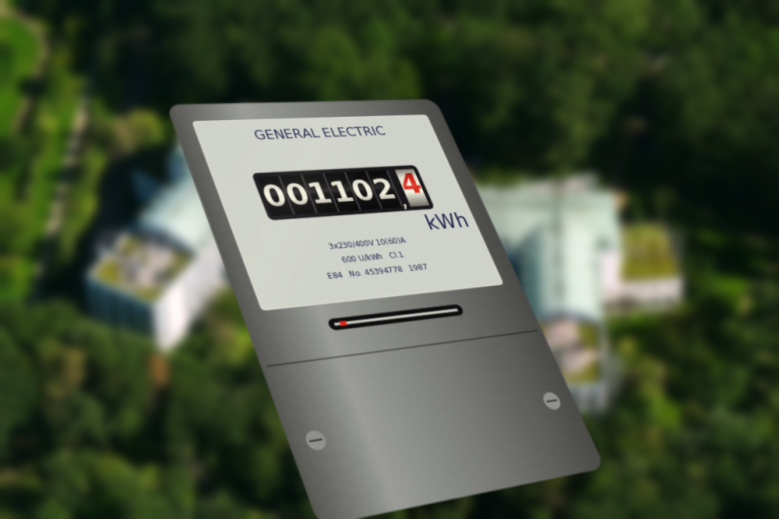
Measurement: 1102.4 kWh
